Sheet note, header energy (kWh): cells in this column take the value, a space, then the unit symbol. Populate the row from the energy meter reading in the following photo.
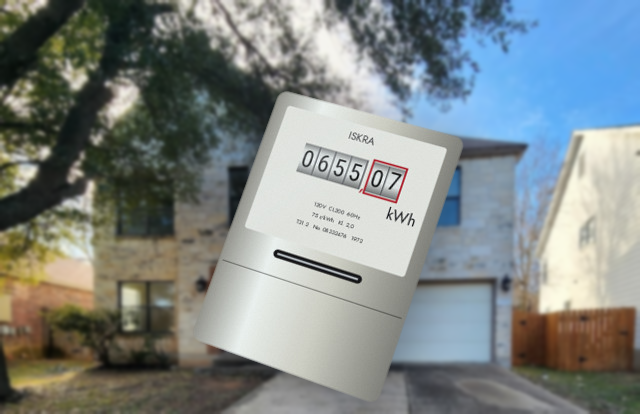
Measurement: 655.07 kWh
